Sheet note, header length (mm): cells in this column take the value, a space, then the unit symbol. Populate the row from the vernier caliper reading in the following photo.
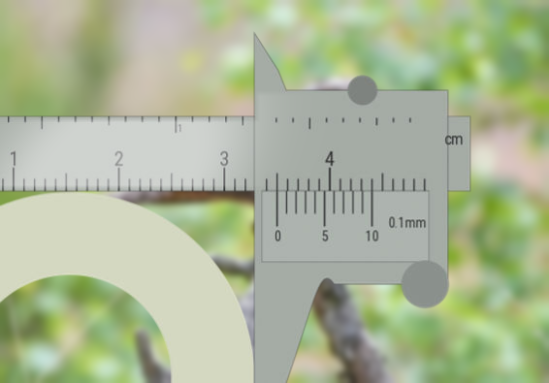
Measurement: 35.0 mm
